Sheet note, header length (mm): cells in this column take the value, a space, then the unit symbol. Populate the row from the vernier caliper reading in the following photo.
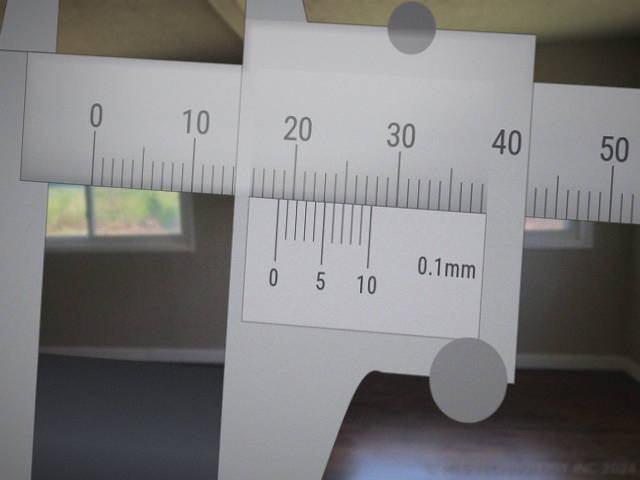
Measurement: 18.6 mm
